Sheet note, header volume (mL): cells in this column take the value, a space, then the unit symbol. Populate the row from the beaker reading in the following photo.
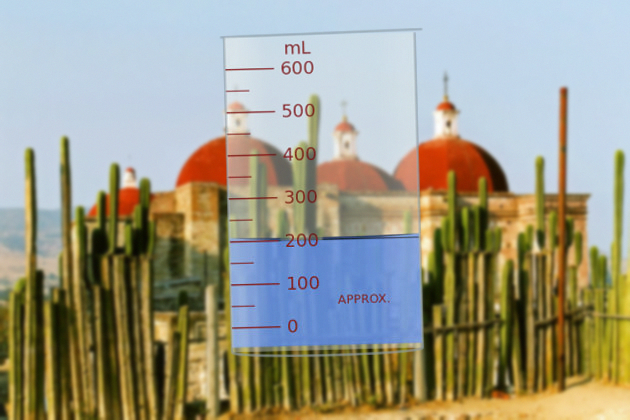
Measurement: 200 mL
